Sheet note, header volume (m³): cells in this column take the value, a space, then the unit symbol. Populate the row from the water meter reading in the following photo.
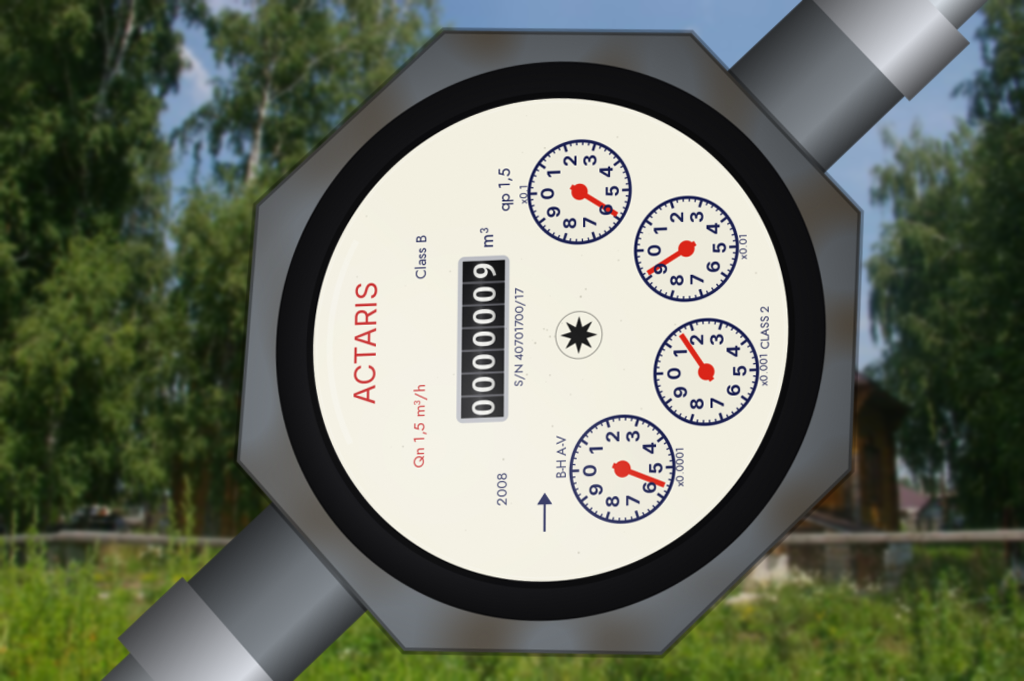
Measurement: 9.5915 m³
